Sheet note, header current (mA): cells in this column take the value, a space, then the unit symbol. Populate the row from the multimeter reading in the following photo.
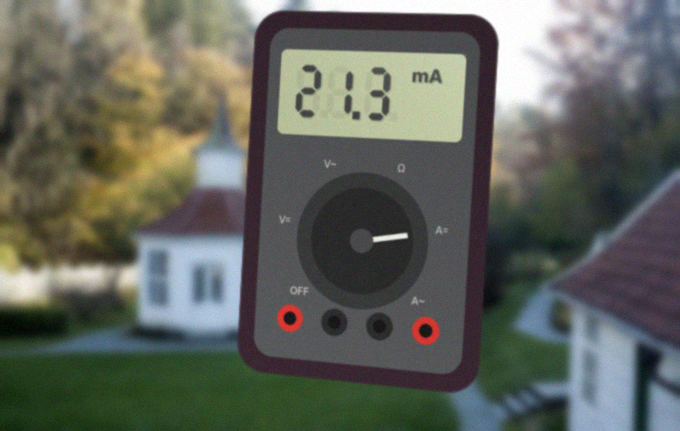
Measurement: 21.3 mA
